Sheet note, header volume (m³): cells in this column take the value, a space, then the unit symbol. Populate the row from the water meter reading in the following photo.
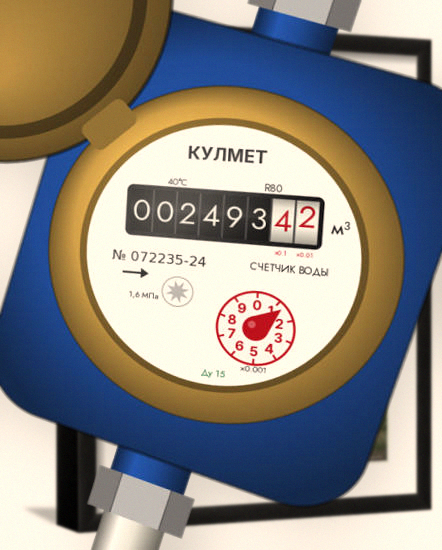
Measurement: 2493.421 m³
